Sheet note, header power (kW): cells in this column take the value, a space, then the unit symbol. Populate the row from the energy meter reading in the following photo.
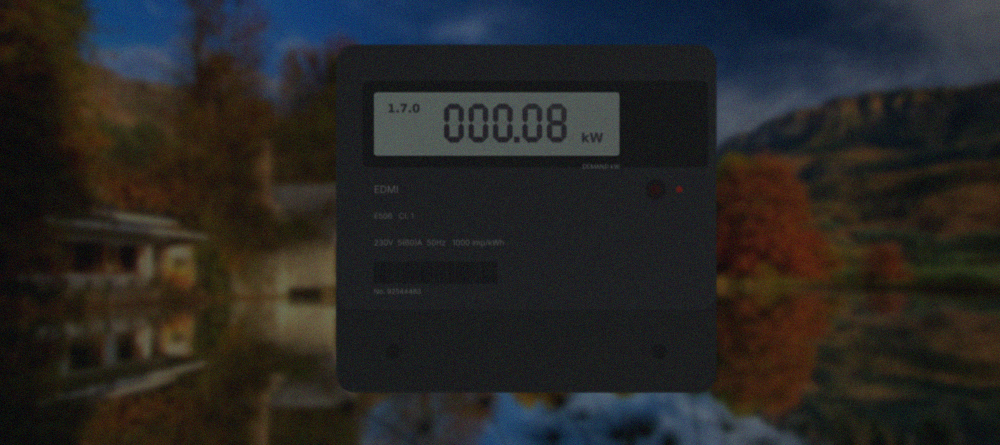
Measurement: 0.08 kW
